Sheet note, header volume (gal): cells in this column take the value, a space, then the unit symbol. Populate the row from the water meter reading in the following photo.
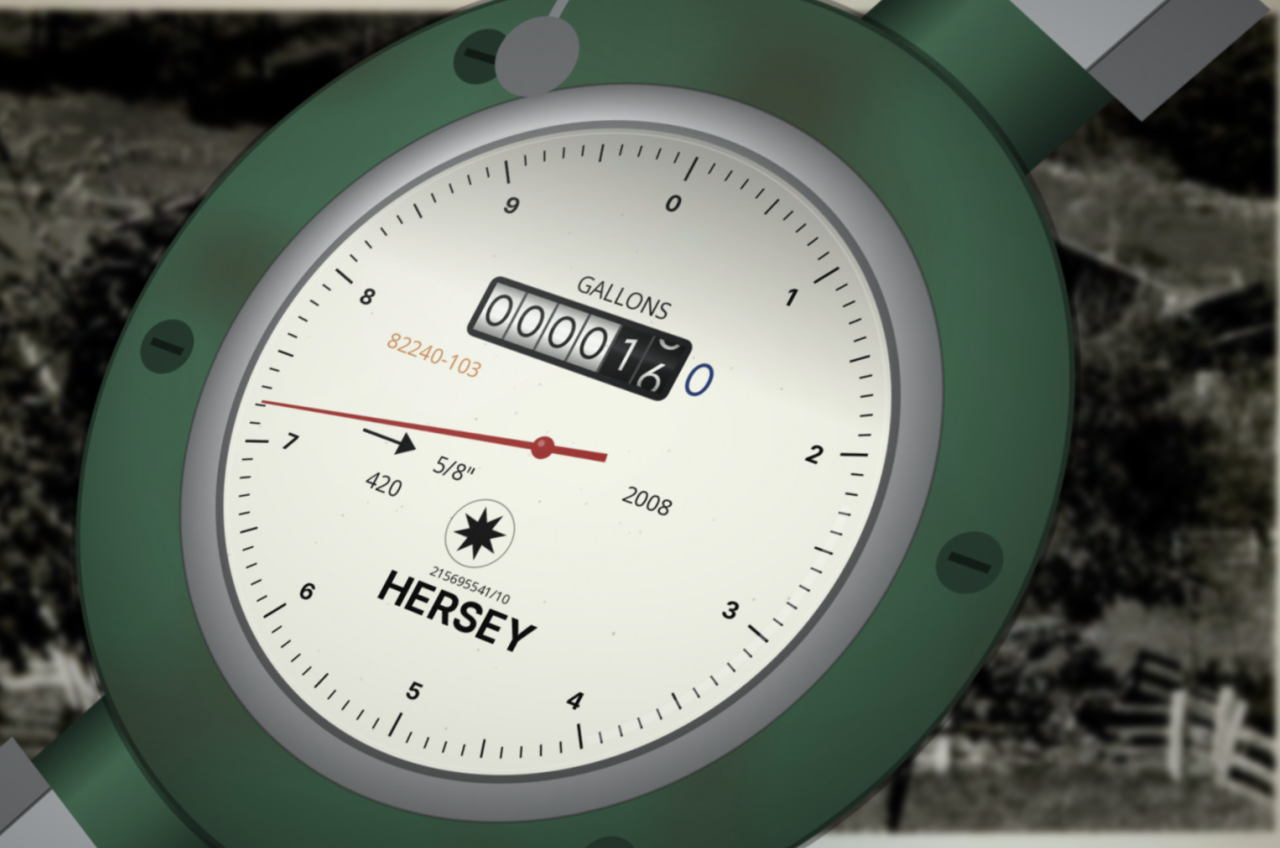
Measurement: 157.2 gal
